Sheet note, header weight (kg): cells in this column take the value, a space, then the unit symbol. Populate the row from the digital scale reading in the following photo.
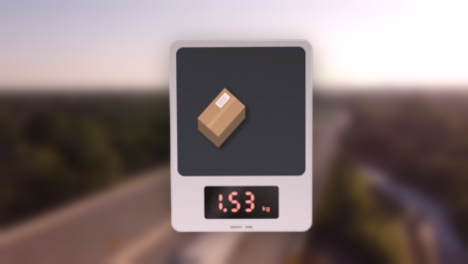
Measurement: 1.53 kg
